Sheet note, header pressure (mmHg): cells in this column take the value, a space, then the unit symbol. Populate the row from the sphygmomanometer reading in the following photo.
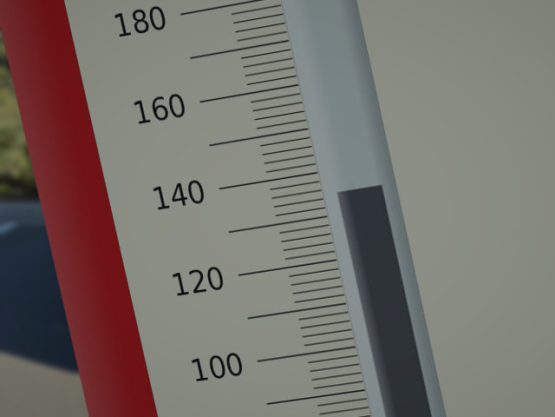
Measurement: 135 mmHg
